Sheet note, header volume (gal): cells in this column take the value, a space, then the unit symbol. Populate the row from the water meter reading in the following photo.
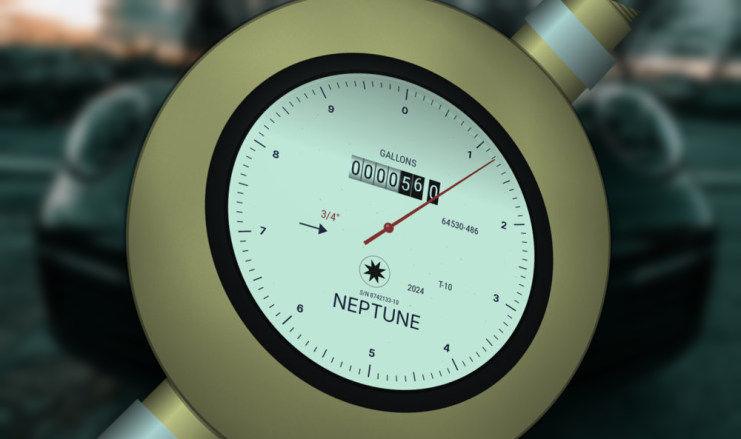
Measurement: 561.2 gal
